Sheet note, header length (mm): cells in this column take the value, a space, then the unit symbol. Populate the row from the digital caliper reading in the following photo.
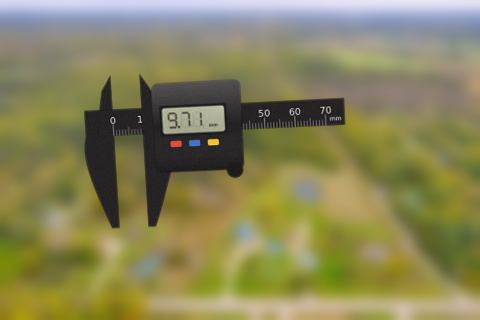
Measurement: 9.71 mm
